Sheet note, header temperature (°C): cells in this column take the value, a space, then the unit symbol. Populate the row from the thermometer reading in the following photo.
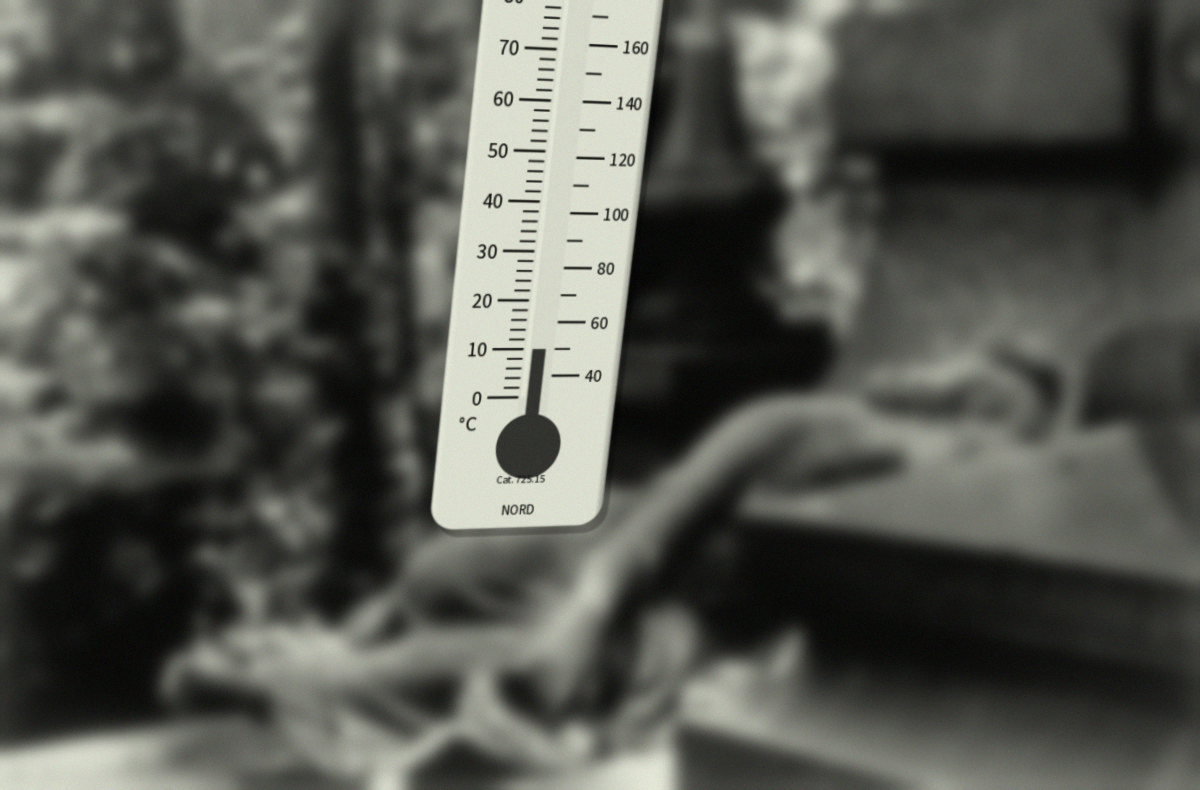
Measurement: 10 °C
